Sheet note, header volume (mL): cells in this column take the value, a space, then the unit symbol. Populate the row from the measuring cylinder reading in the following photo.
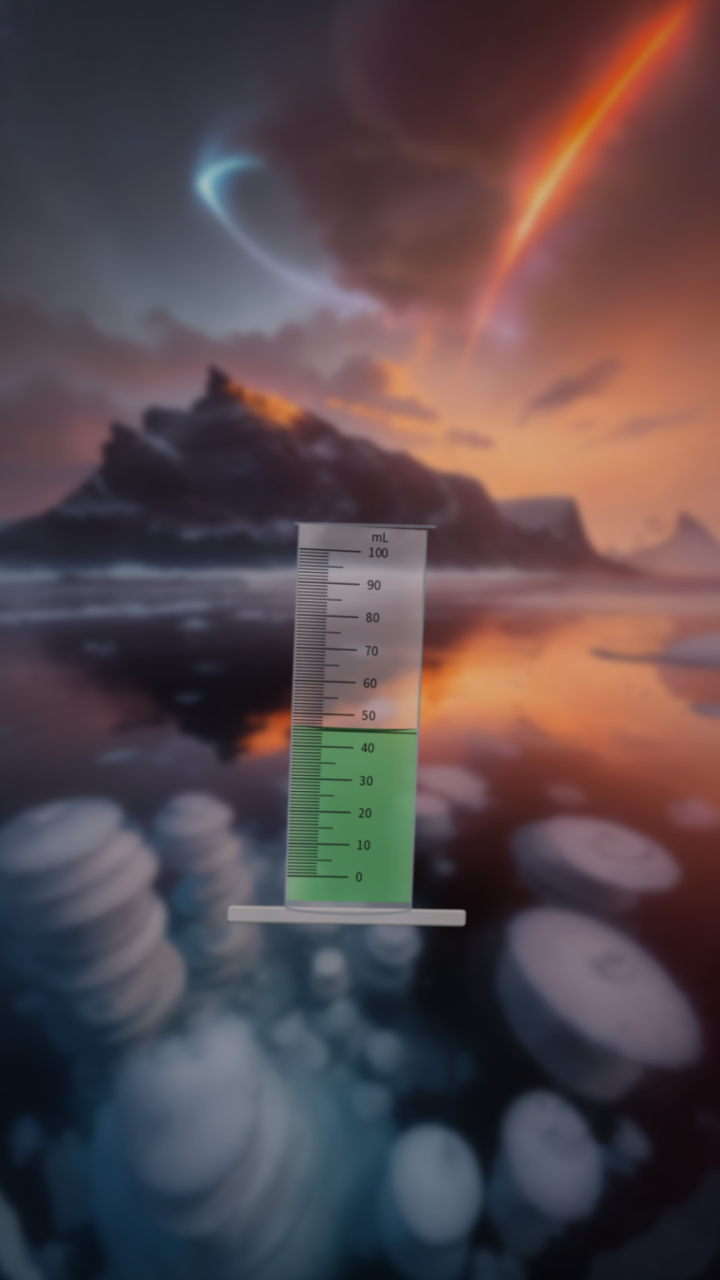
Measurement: 45 mL
